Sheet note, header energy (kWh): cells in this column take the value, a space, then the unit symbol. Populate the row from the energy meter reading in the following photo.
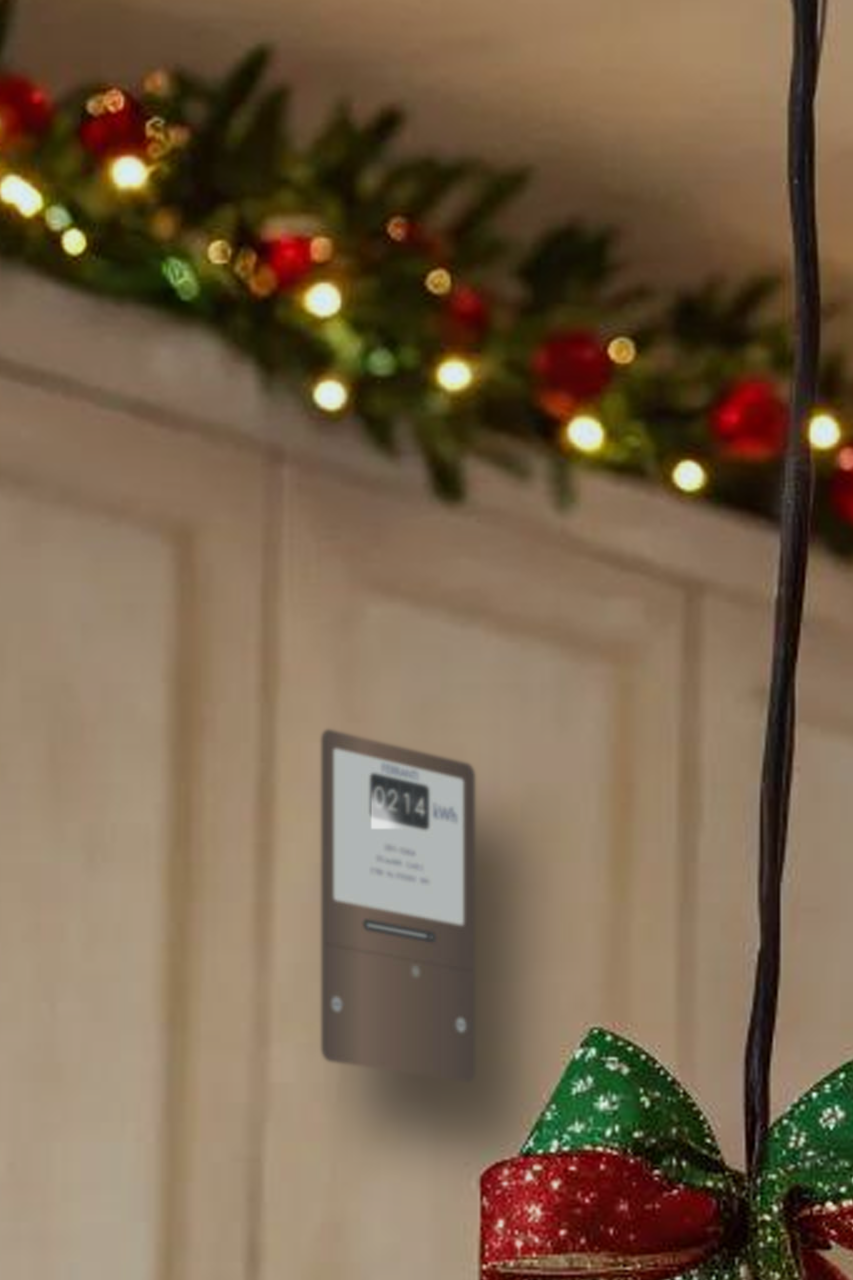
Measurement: 214 kWh
